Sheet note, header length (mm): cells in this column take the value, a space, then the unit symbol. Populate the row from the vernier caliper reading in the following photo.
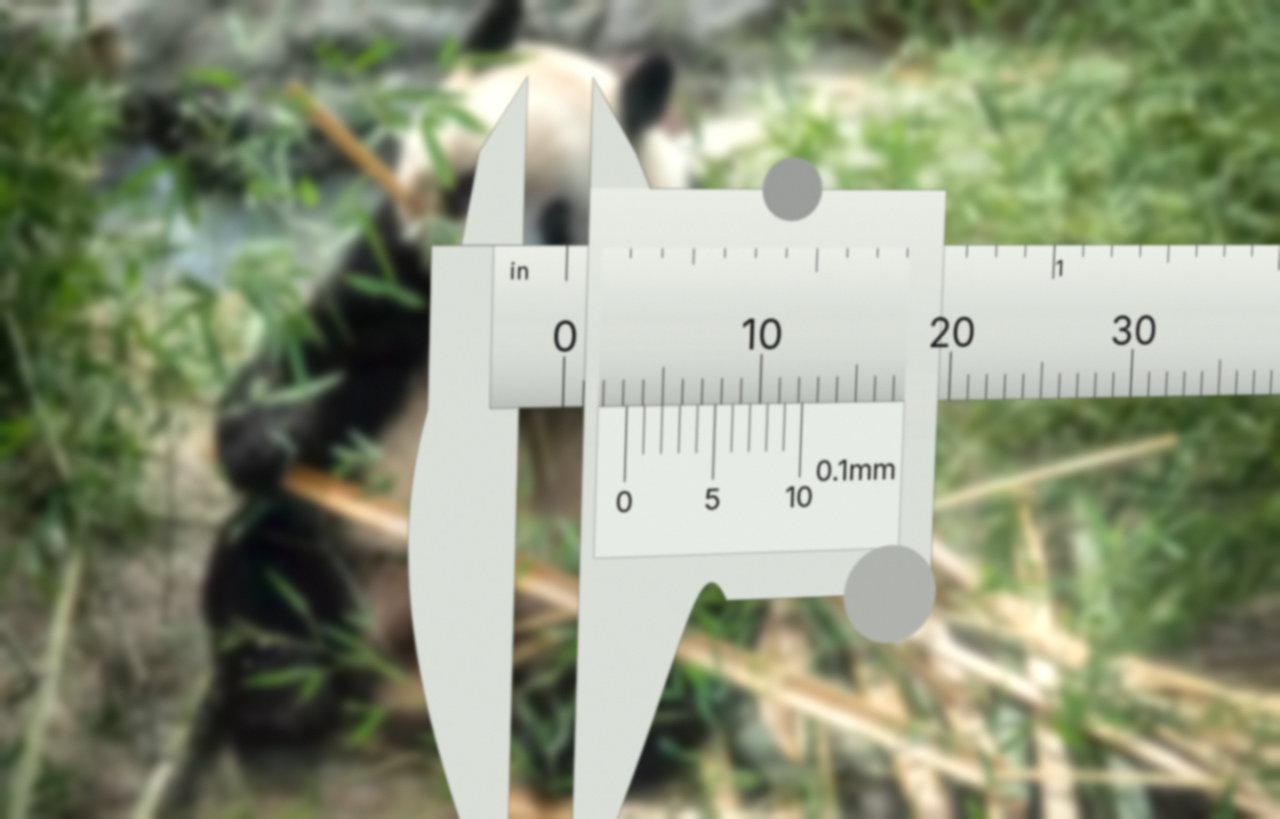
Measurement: 3.2 mm
